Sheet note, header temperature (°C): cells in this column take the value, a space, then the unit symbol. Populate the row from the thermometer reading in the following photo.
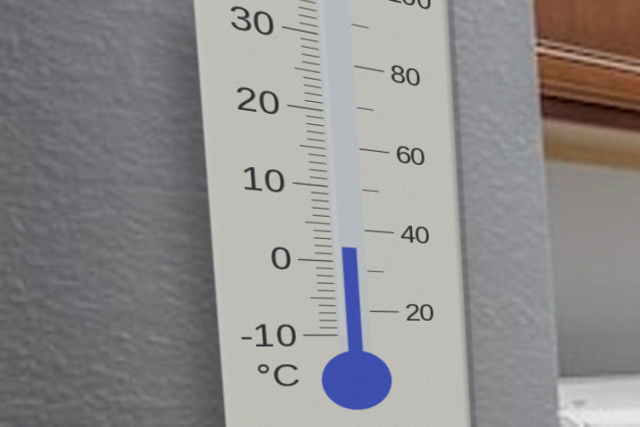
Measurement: 2 °C
